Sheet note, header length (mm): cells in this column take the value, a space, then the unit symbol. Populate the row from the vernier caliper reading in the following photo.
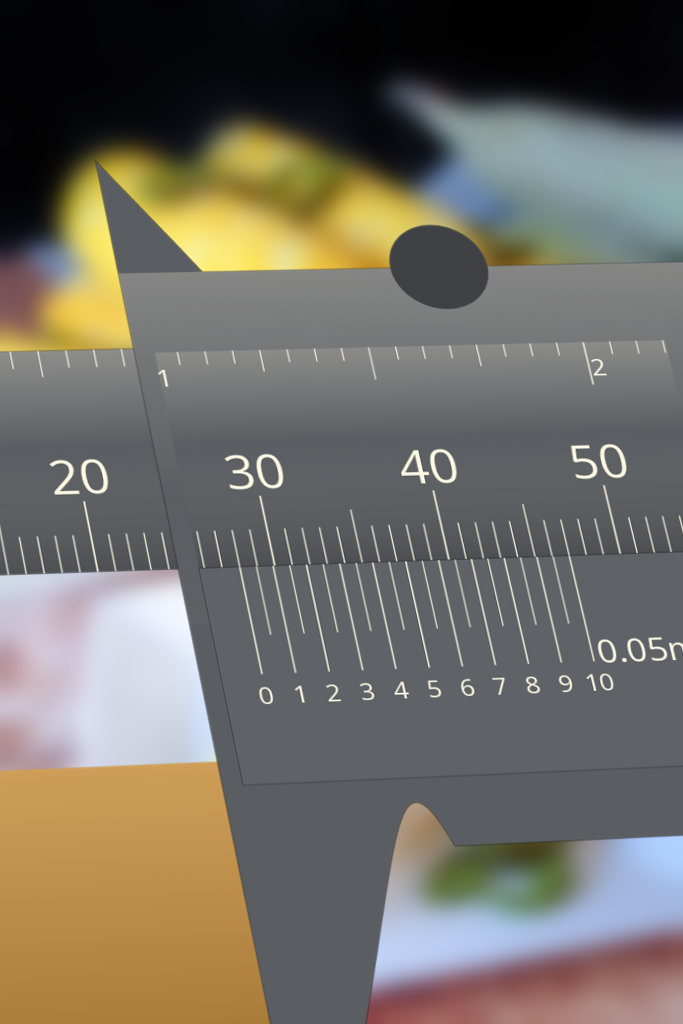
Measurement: 28.0 mm
